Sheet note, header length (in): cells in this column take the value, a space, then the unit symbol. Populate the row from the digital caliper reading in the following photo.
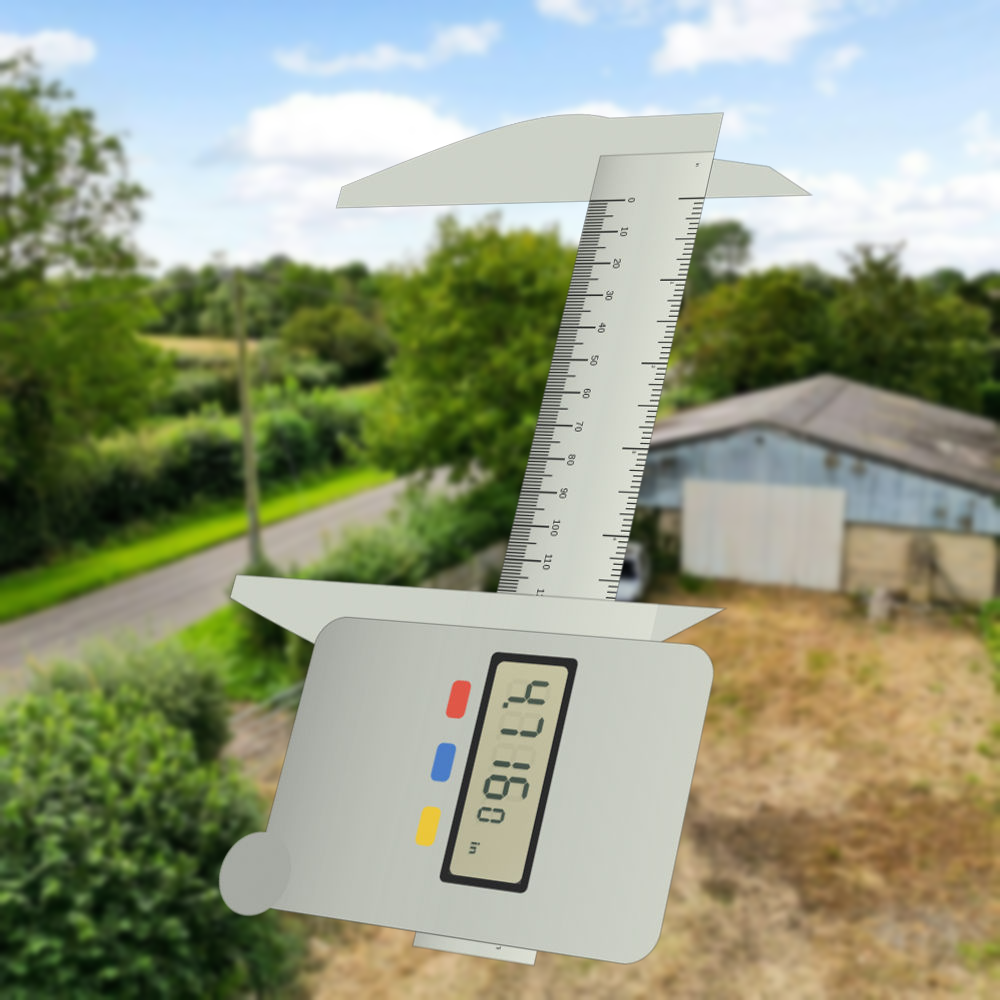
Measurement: 4.7160 in
